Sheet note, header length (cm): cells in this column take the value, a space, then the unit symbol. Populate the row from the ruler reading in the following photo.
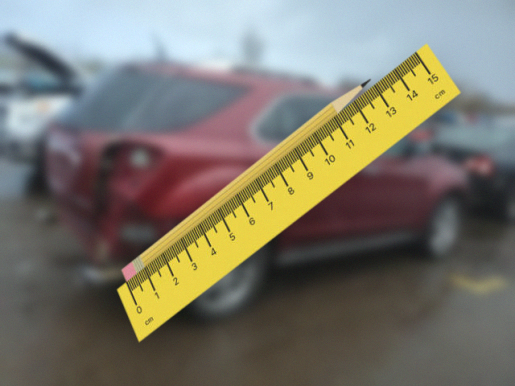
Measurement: 13 cm
